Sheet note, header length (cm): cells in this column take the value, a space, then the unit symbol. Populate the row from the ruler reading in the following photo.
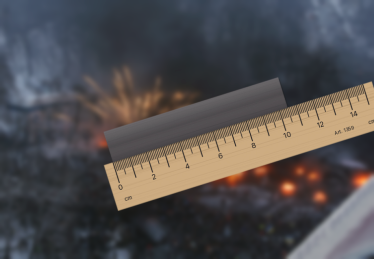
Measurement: 10.5 cm
